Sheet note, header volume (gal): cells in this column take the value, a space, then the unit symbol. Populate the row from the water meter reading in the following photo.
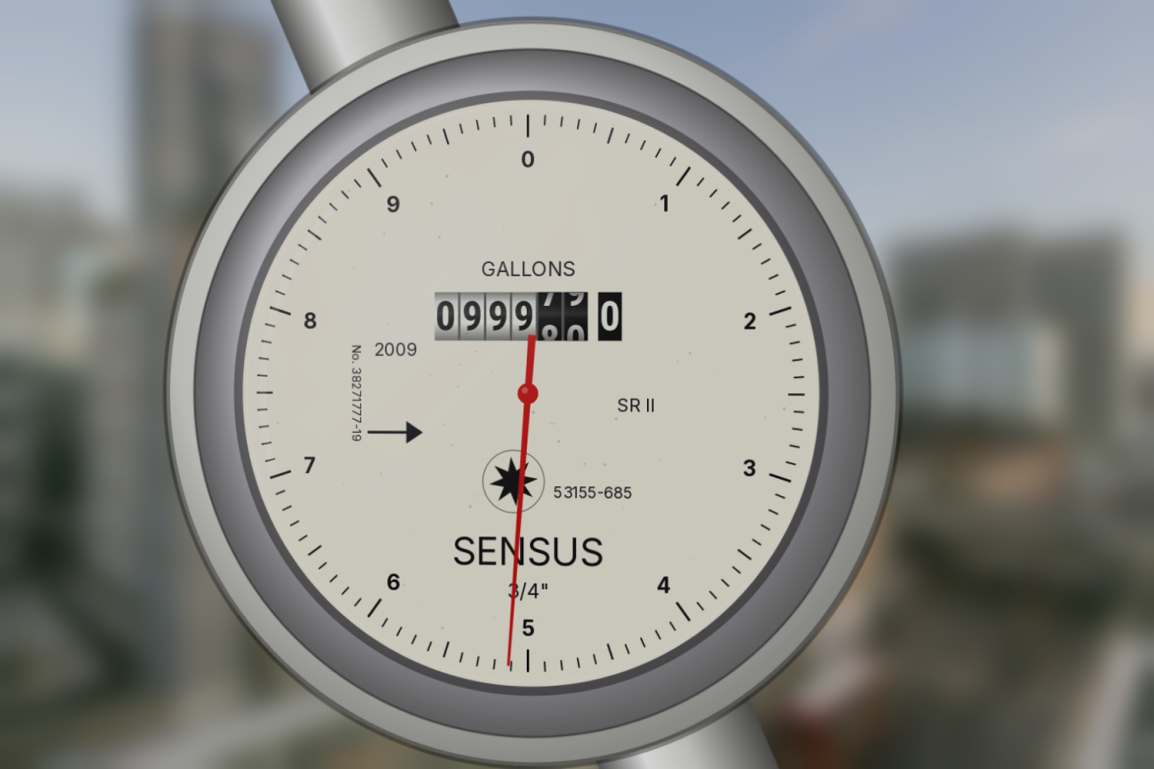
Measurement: 999795.1 gal
